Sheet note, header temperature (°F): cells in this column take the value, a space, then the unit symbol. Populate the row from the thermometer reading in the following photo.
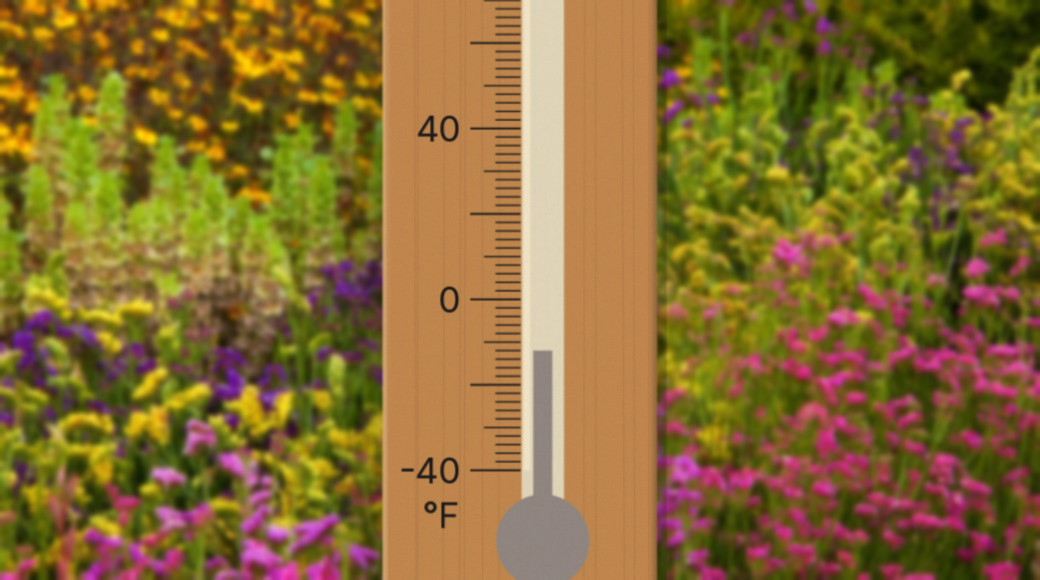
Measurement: -12 °F
